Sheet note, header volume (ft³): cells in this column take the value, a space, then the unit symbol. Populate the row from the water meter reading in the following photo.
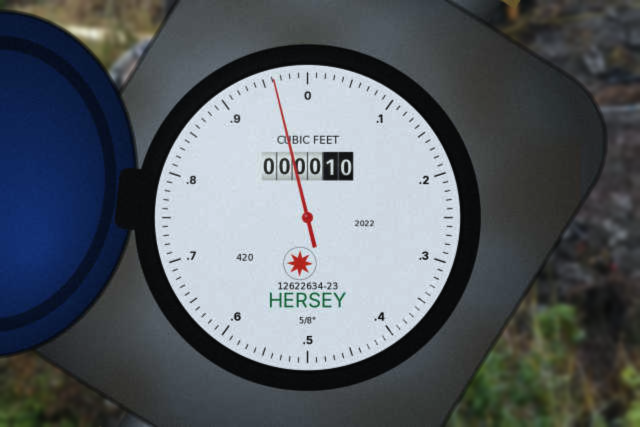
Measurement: 9.96 ft³
